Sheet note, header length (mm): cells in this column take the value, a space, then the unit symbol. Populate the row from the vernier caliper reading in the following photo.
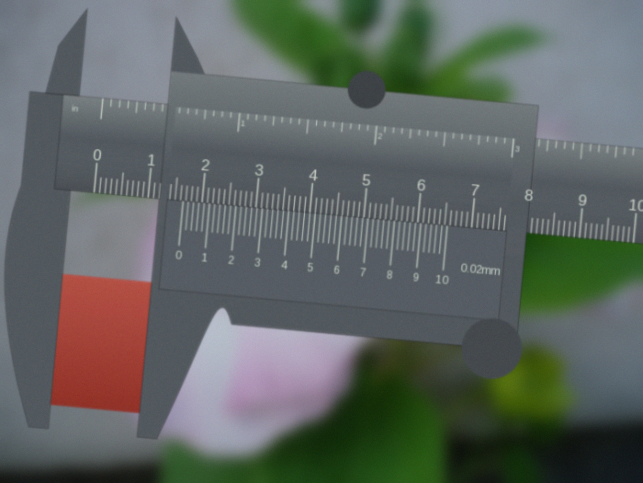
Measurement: 16.5 mm
